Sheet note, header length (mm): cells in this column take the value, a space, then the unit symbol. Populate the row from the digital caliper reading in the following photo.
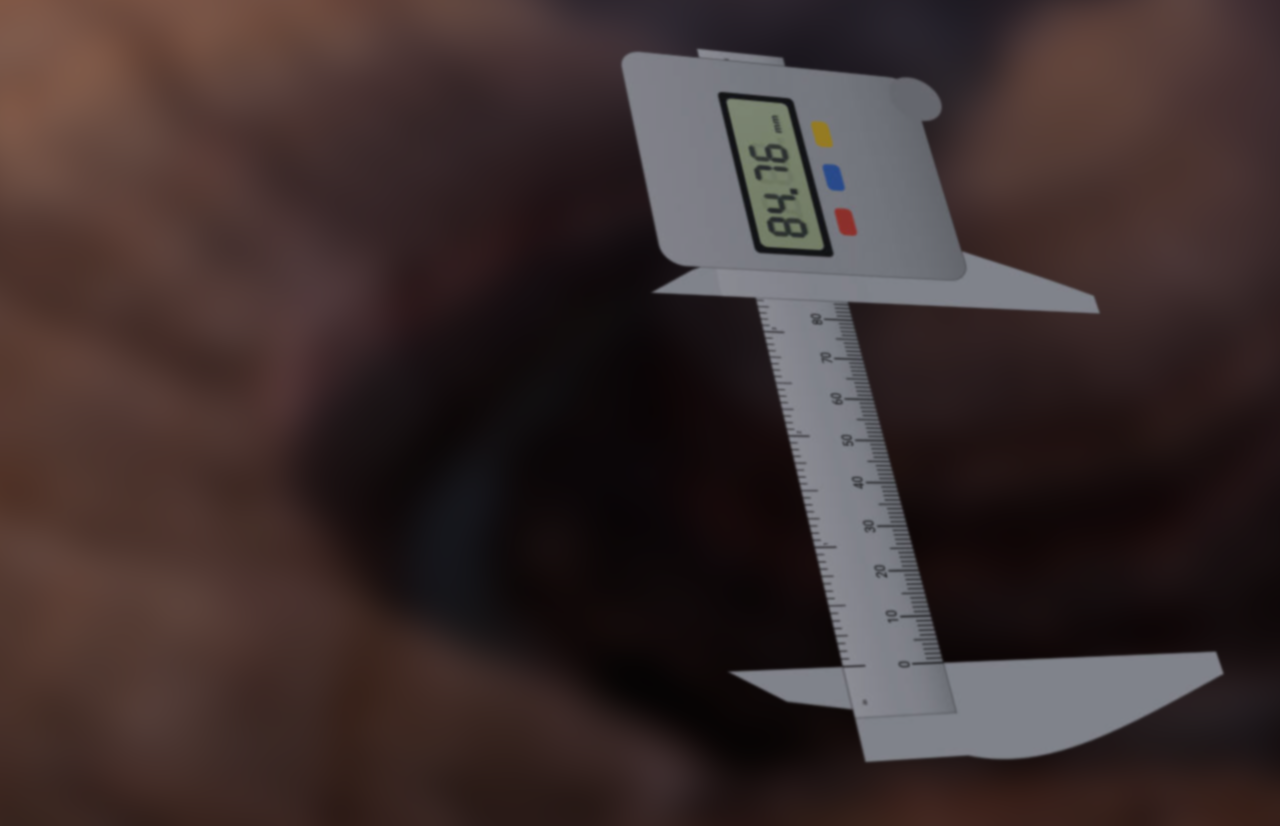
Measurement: 84.76 mm
